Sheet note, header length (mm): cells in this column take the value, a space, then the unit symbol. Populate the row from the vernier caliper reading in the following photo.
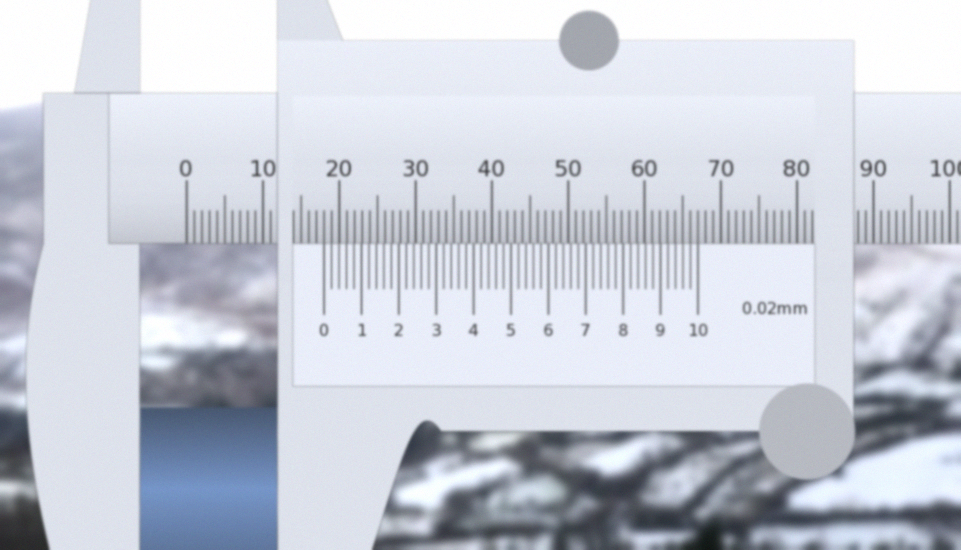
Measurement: 18.0 mm
